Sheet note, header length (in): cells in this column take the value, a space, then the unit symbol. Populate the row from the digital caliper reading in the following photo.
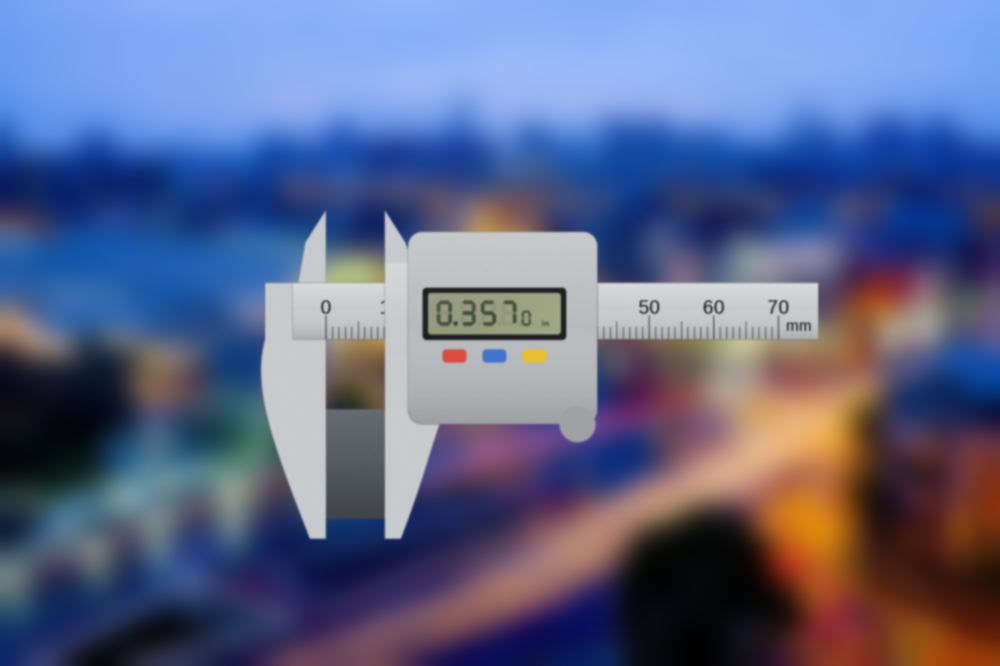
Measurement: 0.3570 in
